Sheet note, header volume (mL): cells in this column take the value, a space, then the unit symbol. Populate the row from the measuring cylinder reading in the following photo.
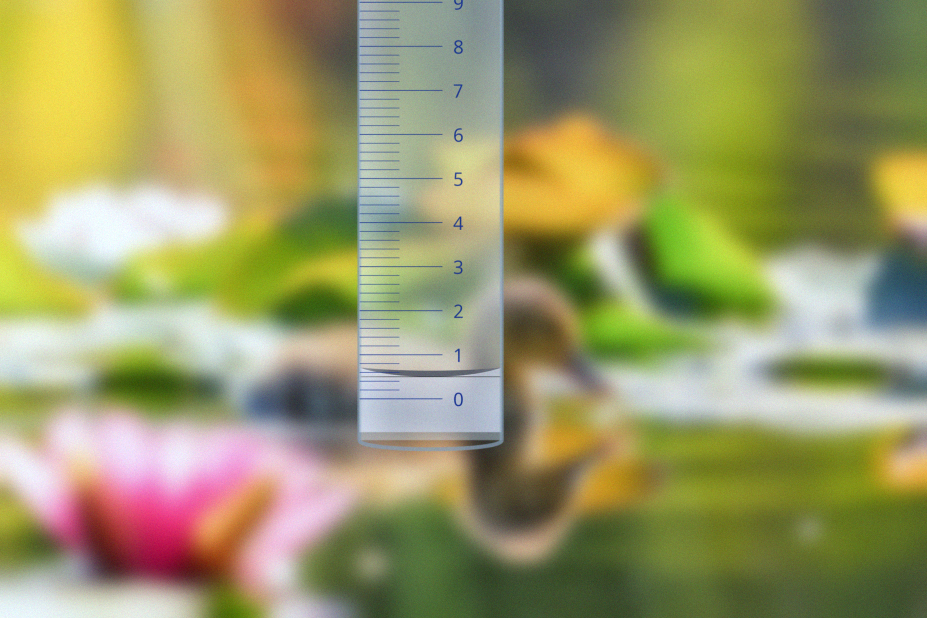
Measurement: 0.5 mL
